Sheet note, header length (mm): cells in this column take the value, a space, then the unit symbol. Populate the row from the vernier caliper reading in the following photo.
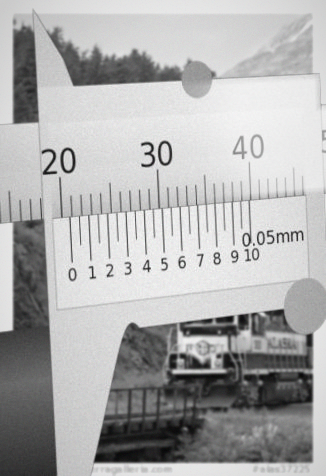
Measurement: 20.8 mm
